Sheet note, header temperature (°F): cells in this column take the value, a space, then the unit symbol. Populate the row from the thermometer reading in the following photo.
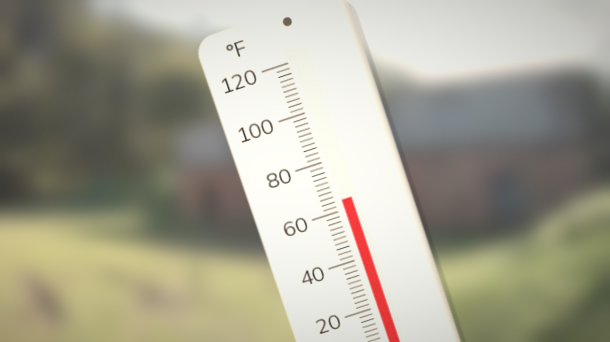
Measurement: 64 °F
